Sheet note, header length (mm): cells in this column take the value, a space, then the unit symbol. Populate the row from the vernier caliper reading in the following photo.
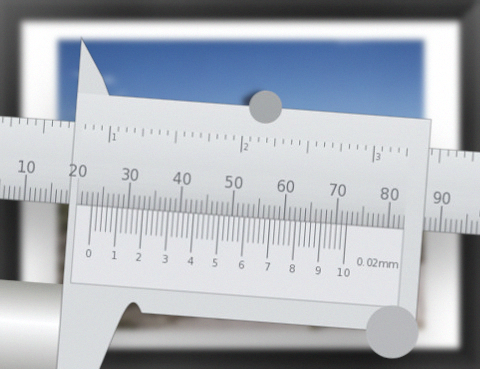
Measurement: 23.0 mm
